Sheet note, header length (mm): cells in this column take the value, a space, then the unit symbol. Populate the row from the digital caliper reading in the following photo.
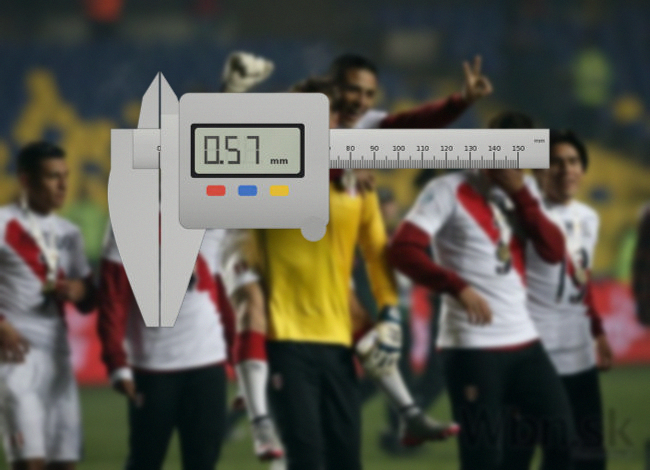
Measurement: 0.57 mm
